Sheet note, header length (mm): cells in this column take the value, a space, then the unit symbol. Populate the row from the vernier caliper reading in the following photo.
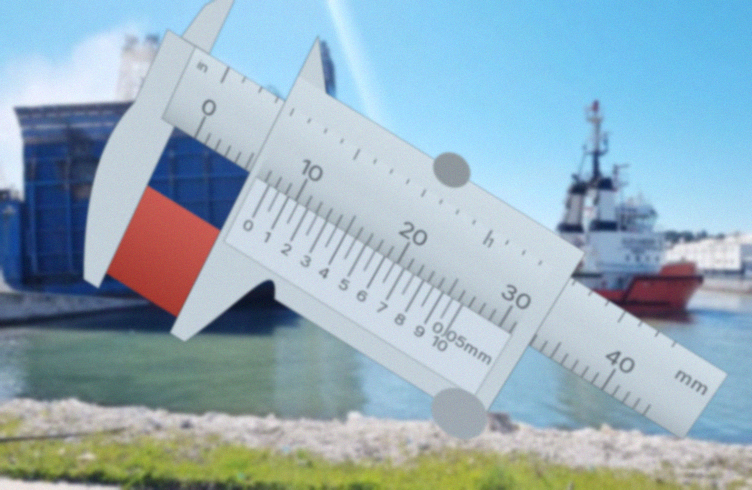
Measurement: 7.4 mm
